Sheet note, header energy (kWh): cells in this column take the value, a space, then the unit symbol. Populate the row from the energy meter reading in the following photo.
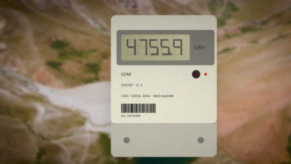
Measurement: 4755.9 kWh
